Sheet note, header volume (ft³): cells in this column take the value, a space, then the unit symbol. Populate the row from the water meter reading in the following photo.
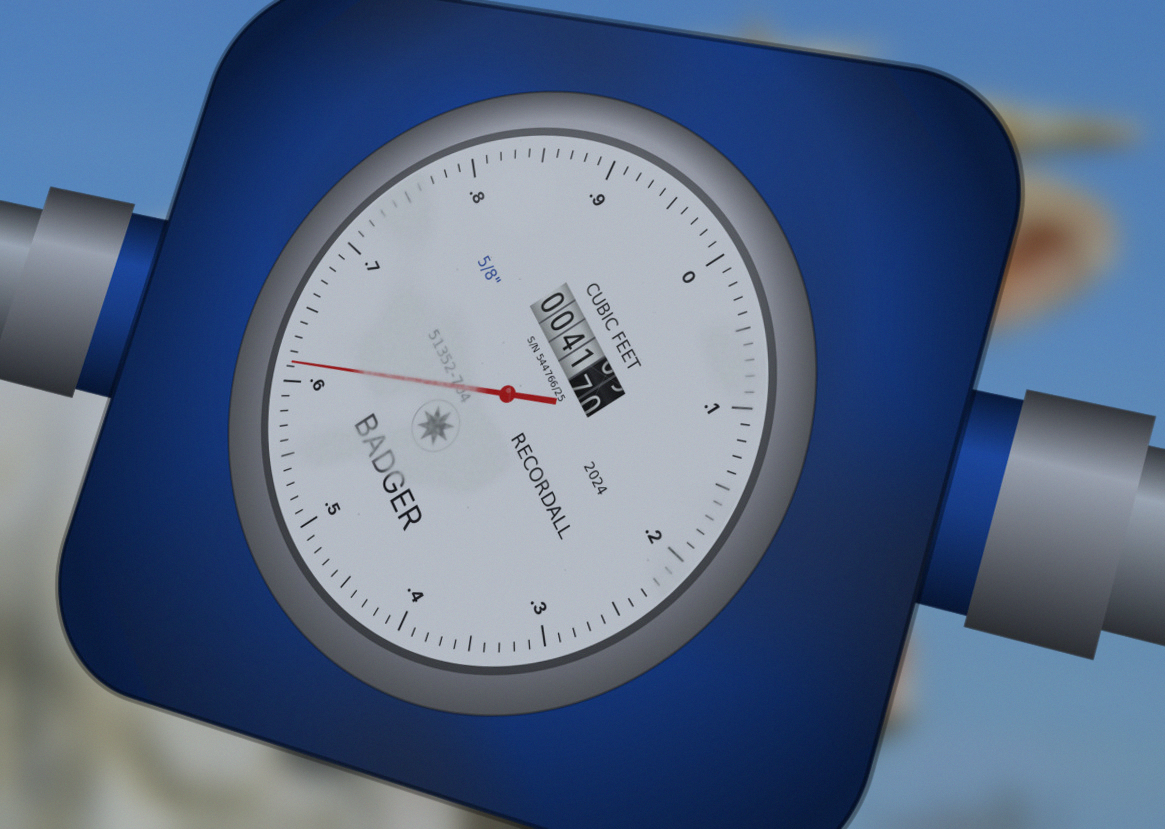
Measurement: 4169.61 ft³
